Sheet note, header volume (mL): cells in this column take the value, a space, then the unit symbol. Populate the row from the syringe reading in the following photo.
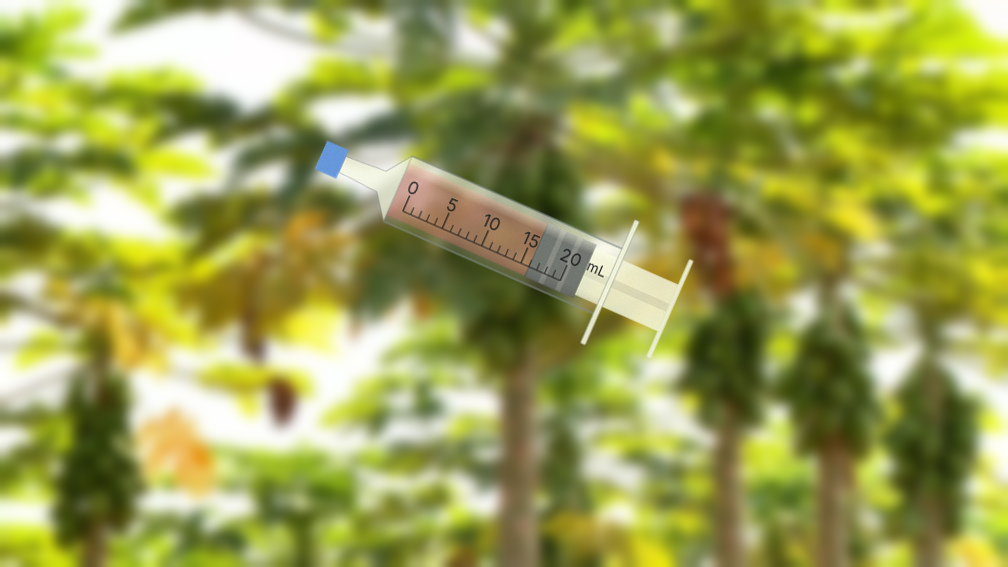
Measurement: 16 mL
